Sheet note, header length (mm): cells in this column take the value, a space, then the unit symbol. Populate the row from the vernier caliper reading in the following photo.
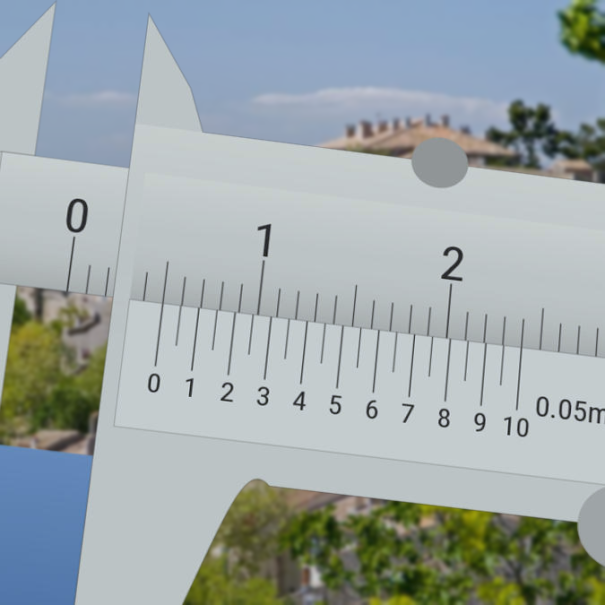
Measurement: 5.0 mm
